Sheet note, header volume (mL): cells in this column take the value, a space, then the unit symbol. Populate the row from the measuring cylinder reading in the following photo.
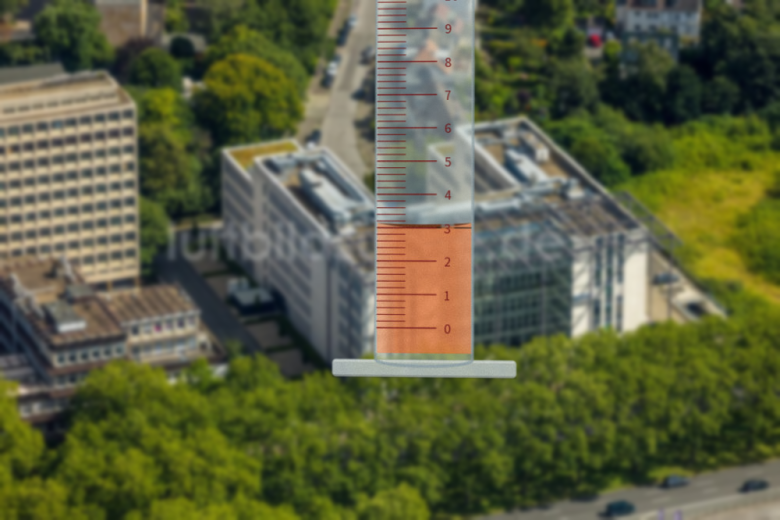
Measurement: 3 mL
